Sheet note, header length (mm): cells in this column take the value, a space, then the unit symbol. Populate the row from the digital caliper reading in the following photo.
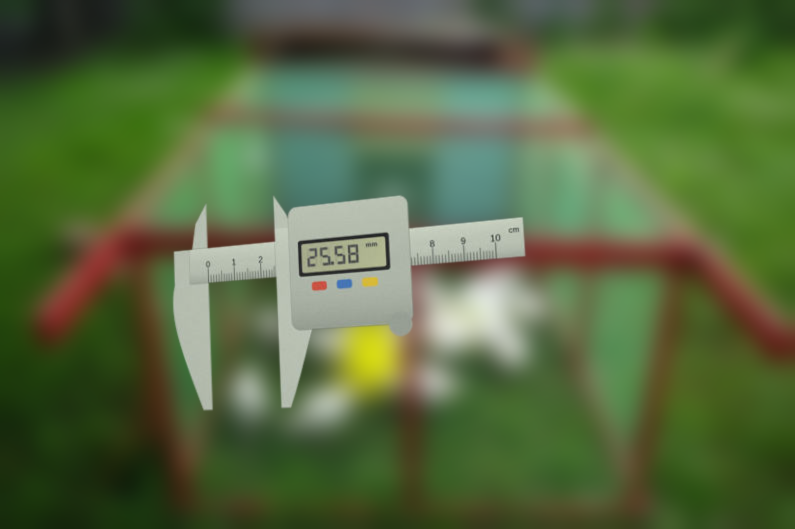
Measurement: 25.58 mm
